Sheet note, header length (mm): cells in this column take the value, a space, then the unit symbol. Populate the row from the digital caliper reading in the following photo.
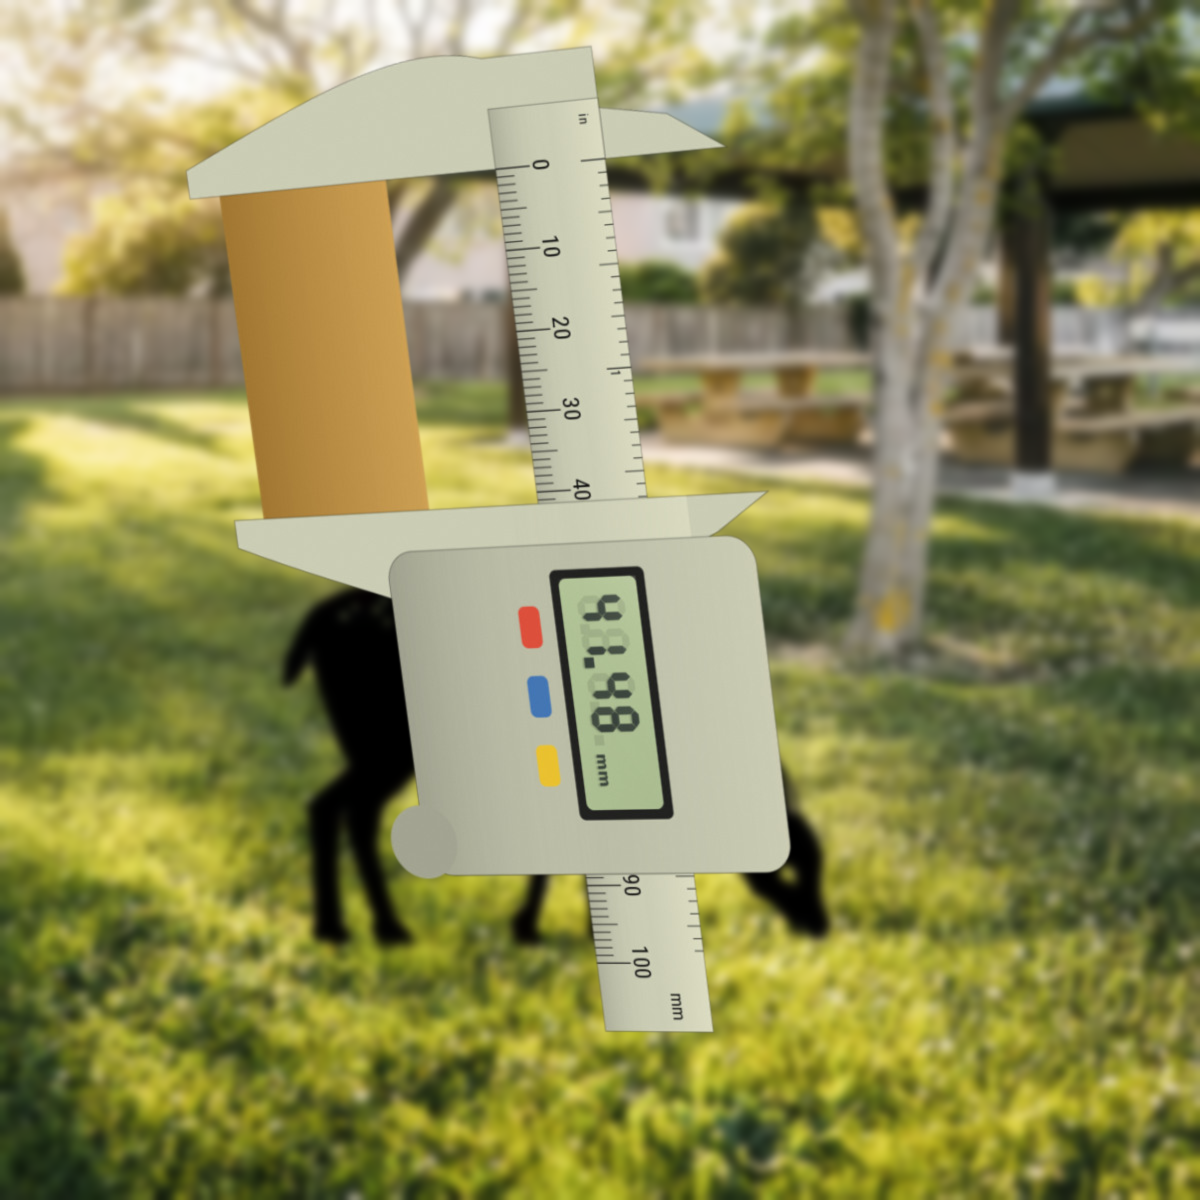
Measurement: 41.48 mm
